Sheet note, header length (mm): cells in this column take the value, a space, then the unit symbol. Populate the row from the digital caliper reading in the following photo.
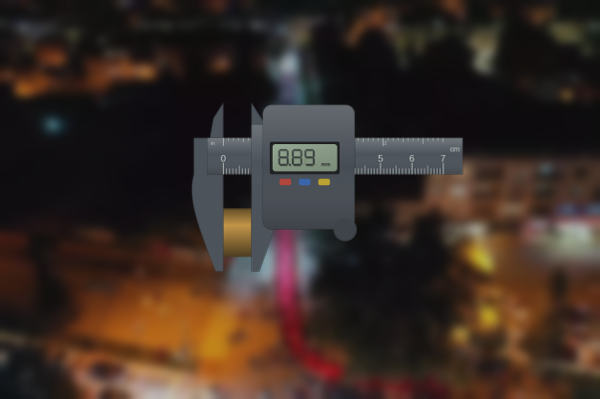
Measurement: 8.89 mm
